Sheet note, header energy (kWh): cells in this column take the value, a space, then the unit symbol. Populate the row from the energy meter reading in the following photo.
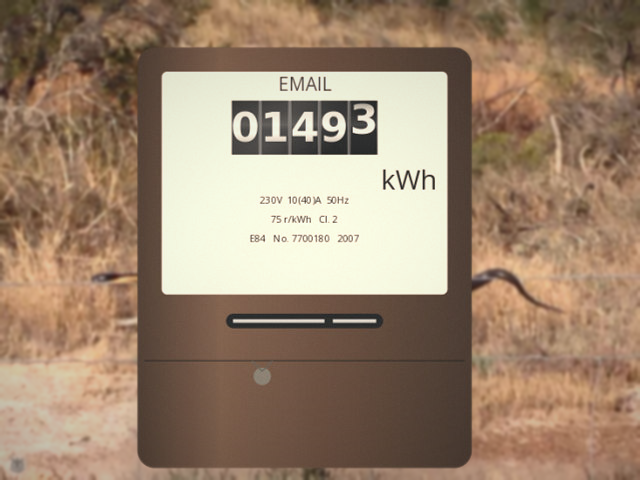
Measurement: 1493 kWh
